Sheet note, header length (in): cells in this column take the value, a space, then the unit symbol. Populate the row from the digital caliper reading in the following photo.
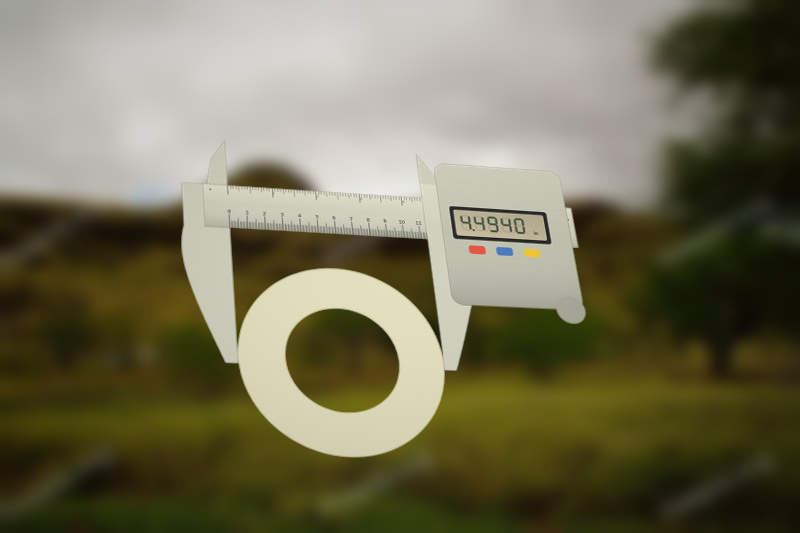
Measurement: 4.4940 in
